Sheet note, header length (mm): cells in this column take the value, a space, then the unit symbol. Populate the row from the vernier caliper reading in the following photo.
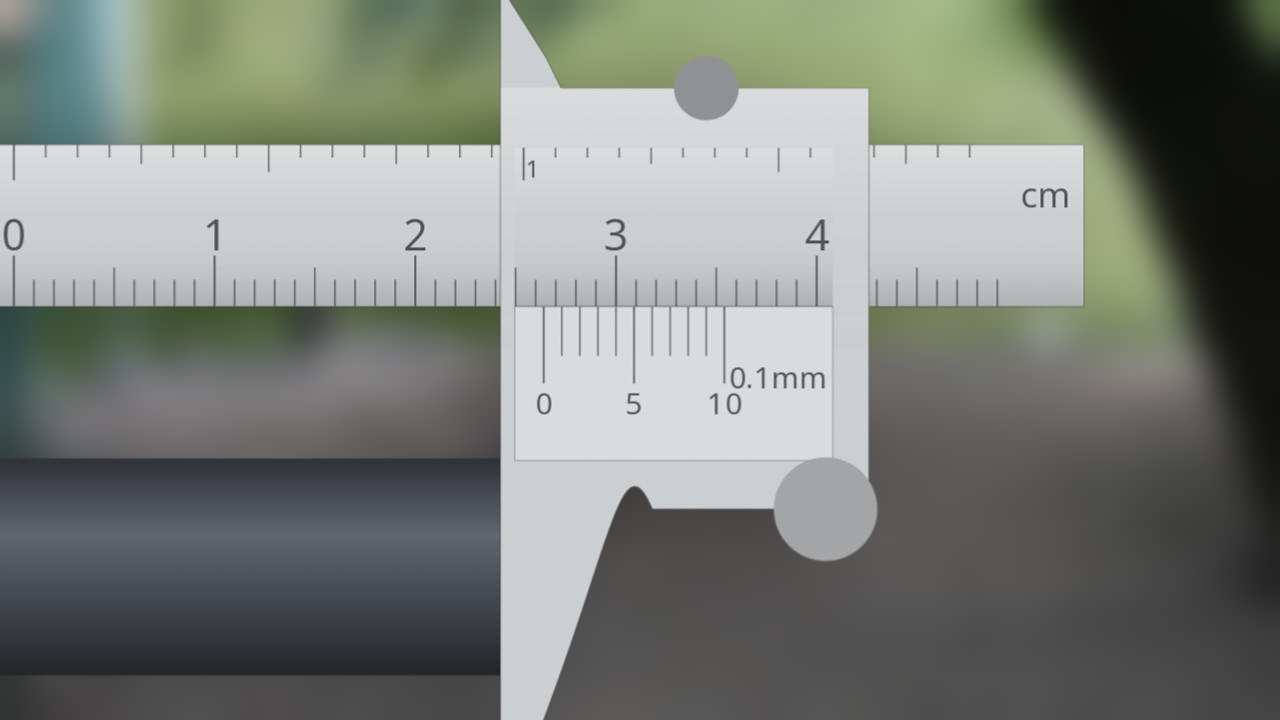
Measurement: 26.4 mm
